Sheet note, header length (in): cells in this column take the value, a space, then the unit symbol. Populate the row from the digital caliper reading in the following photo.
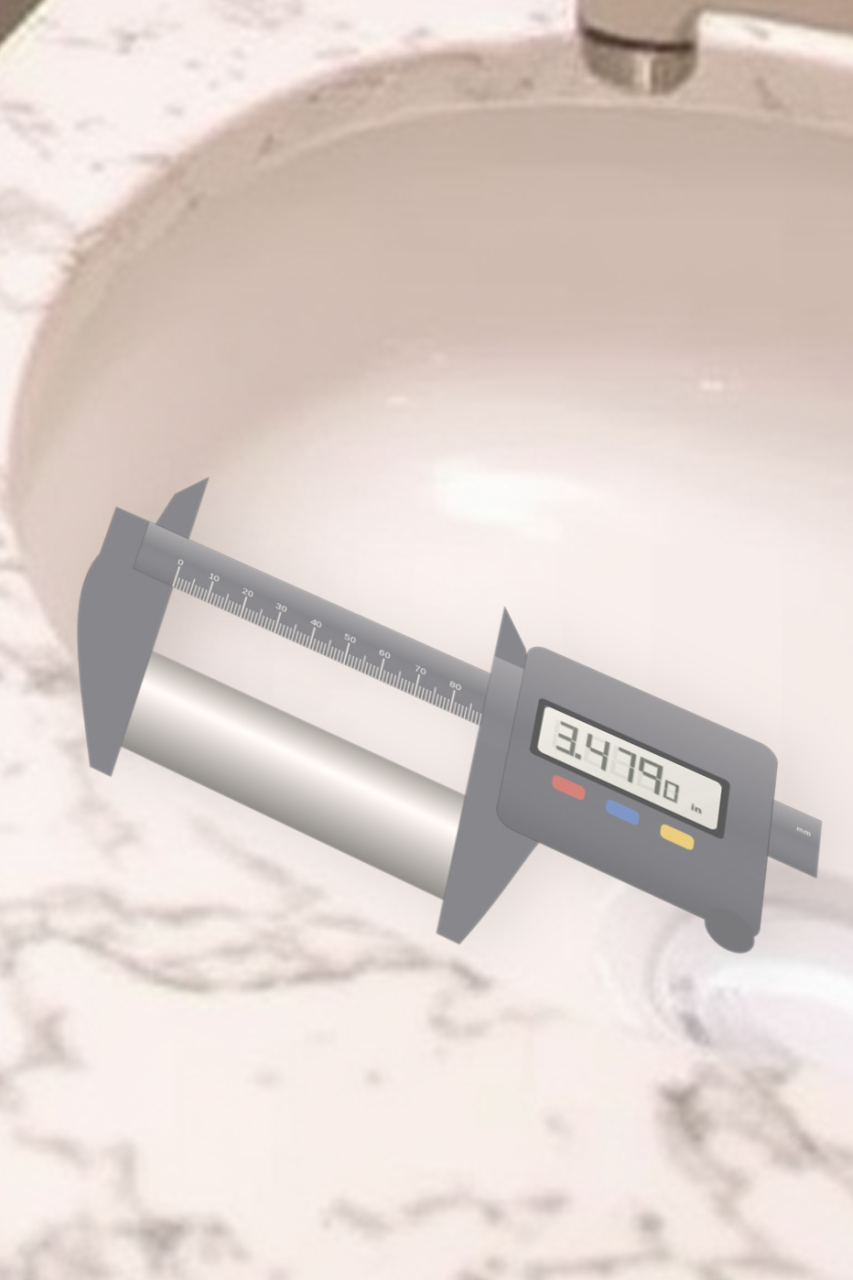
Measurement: 3.4790 in
